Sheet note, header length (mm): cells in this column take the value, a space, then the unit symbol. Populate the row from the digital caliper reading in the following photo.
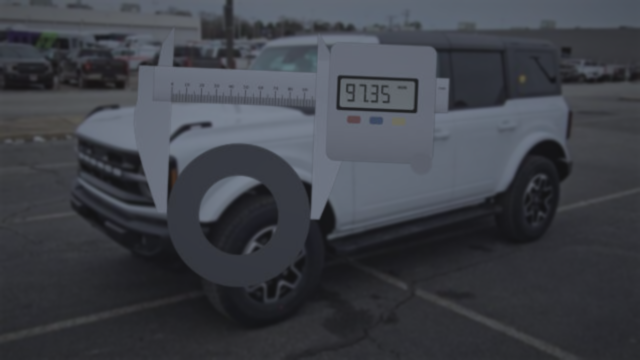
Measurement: 97.35 mm
